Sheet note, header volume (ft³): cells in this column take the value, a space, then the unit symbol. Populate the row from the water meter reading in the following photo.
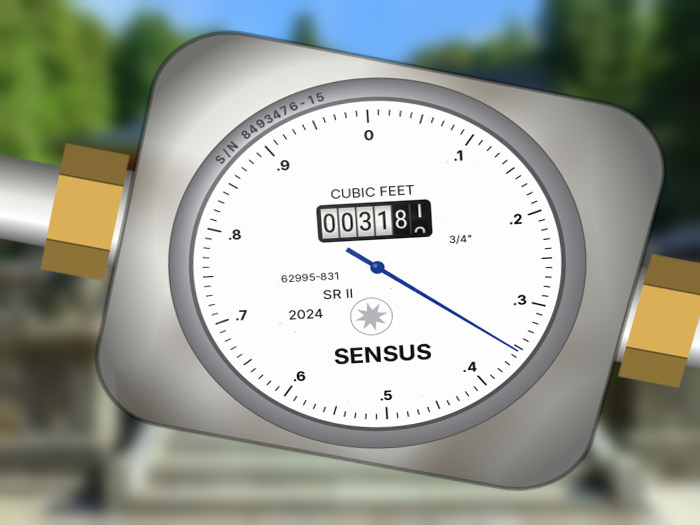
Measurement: 3181.35 ft³
